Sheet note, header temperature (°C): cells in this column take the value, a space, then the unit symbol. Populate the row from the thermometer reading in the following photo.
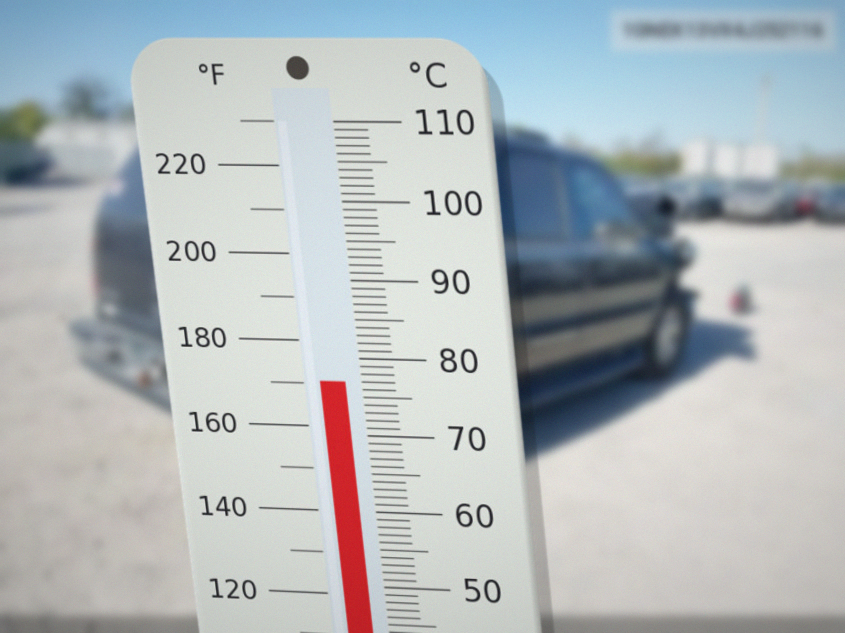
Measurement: 77 °C
